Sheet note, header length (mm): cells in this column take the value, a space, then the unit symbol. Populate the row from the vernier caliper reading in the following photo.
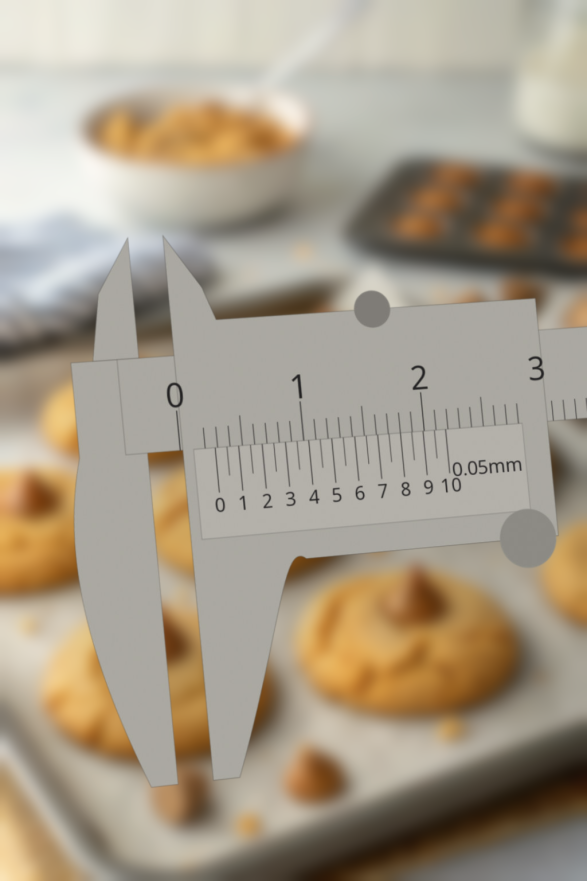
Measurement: 2.8 mm
